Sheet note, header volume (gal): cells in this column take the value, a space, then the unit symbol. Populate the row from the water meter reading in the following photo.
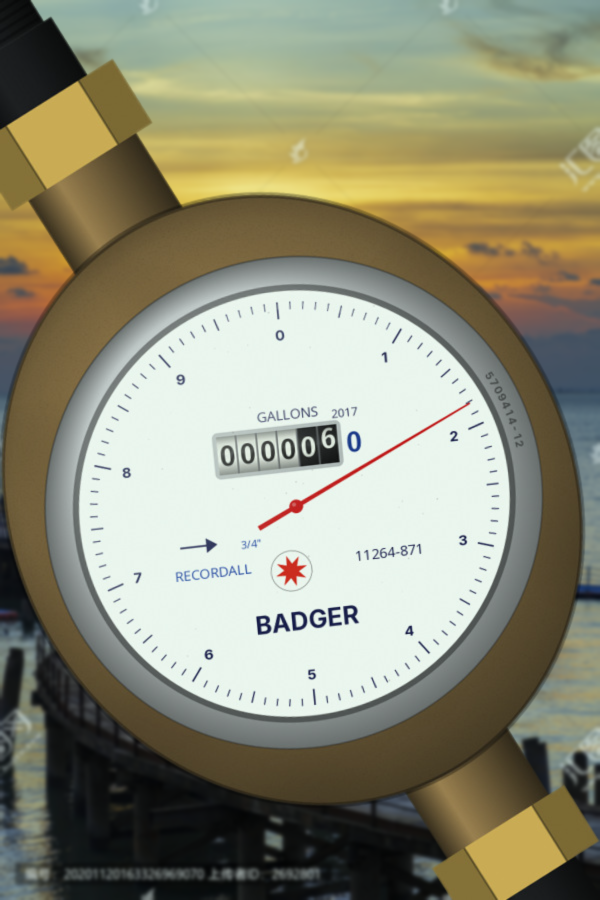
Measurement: 61.8 gal
